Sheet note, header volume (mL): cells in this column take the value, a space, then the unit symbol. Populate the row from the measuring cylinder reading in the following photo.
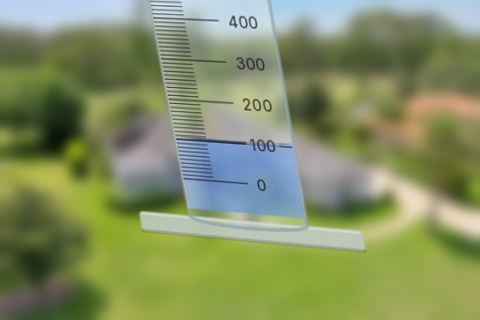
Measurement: 100 mL
